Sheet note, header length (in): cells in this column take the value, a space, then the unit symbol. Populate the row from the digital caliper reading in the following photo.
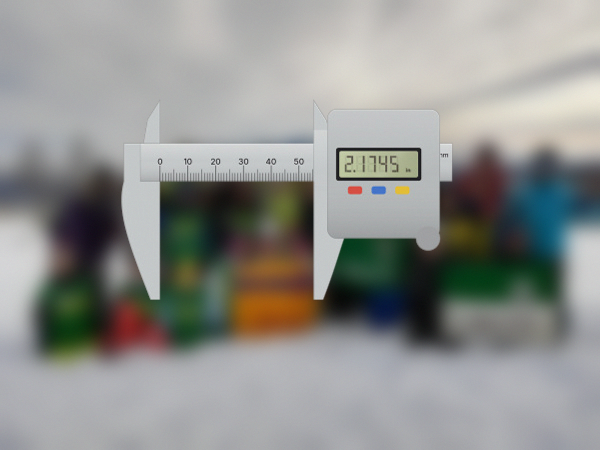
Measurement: 2.1745 in
